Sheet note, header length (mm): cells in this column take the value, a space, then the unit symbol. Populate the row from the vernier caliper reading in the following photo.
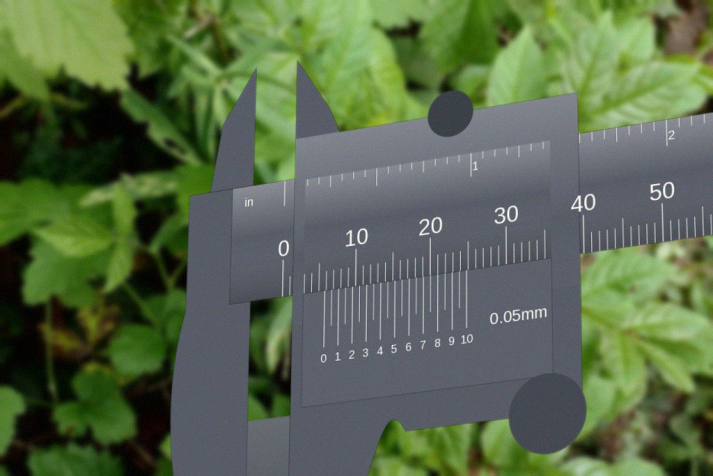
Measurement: 5.8 mm
